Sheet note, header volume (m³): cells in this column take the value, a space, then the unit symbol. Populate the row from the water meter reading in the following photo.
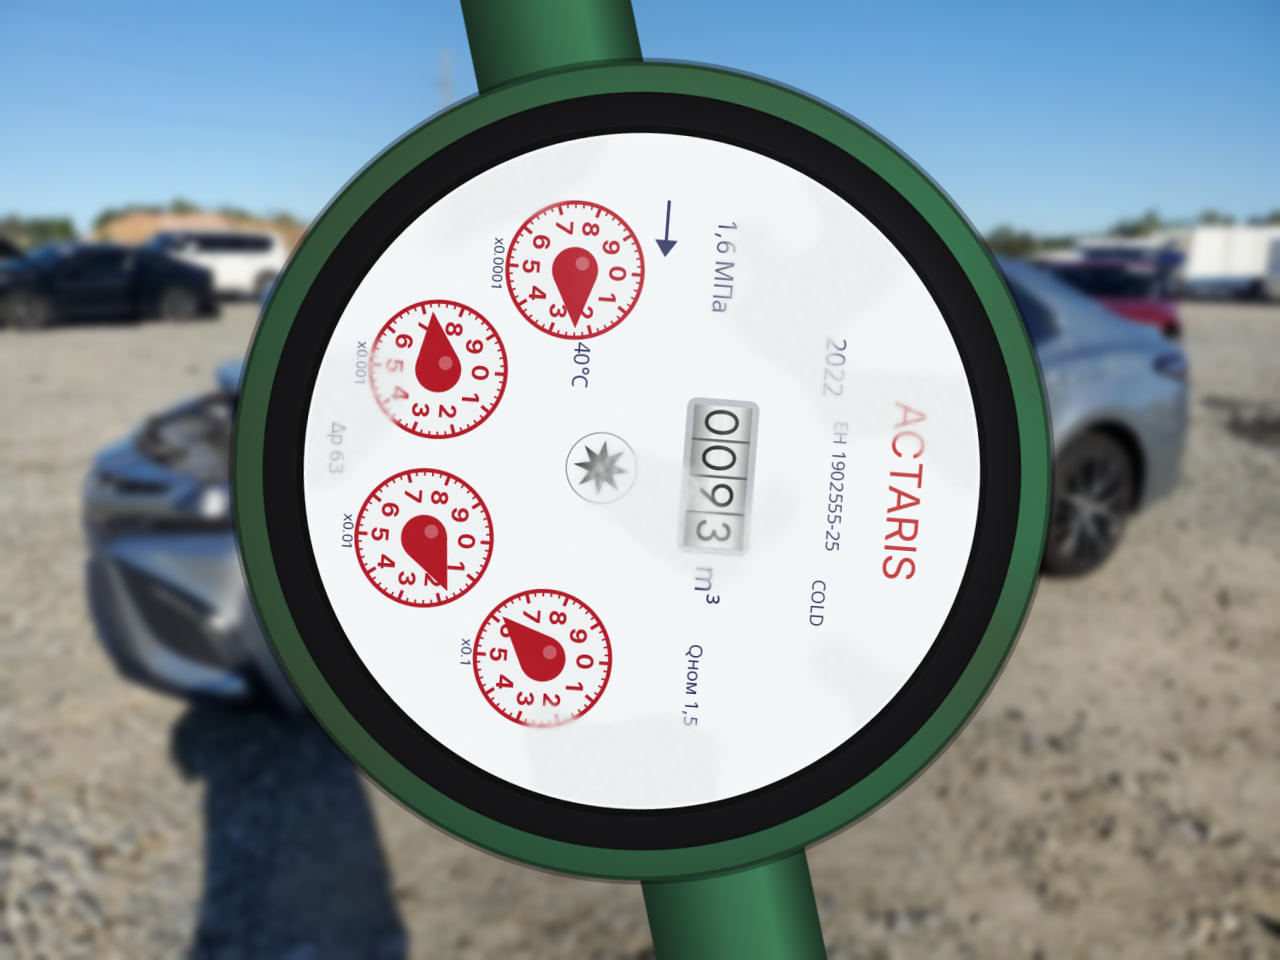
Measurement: 93.6172 m³
